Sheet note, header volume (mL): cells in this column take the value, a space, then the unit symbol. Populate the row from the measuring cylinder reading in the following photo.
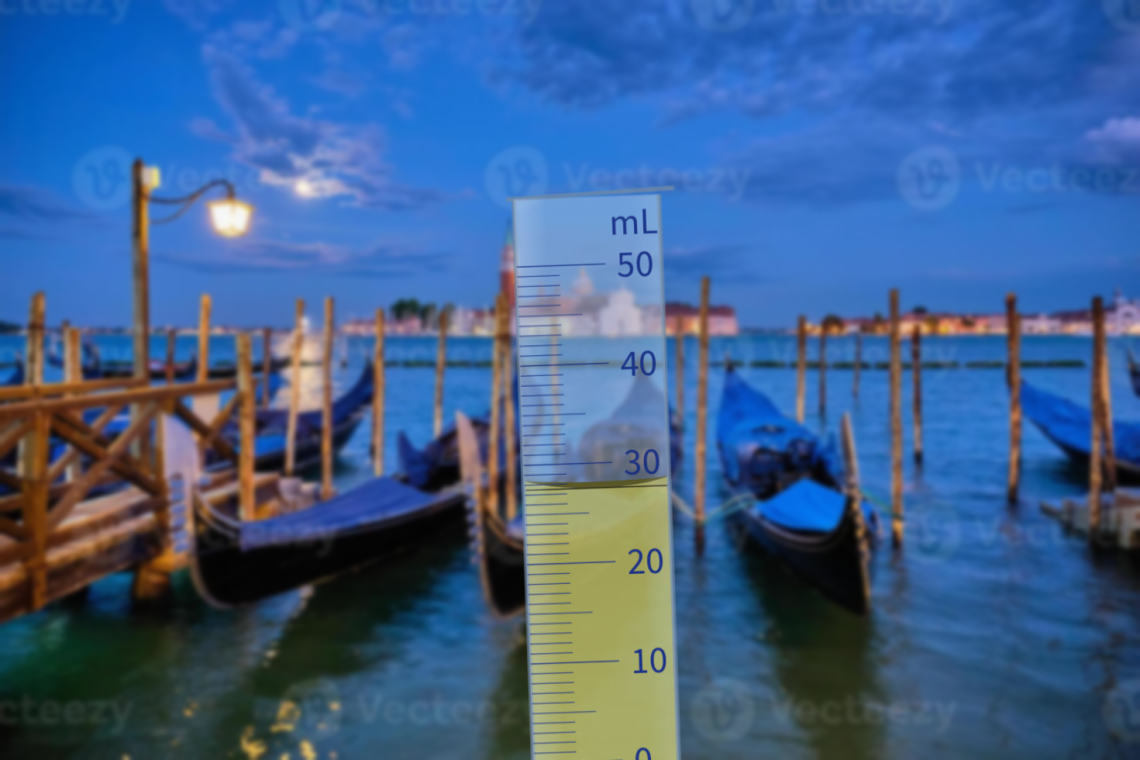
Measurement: 27.5 mL
